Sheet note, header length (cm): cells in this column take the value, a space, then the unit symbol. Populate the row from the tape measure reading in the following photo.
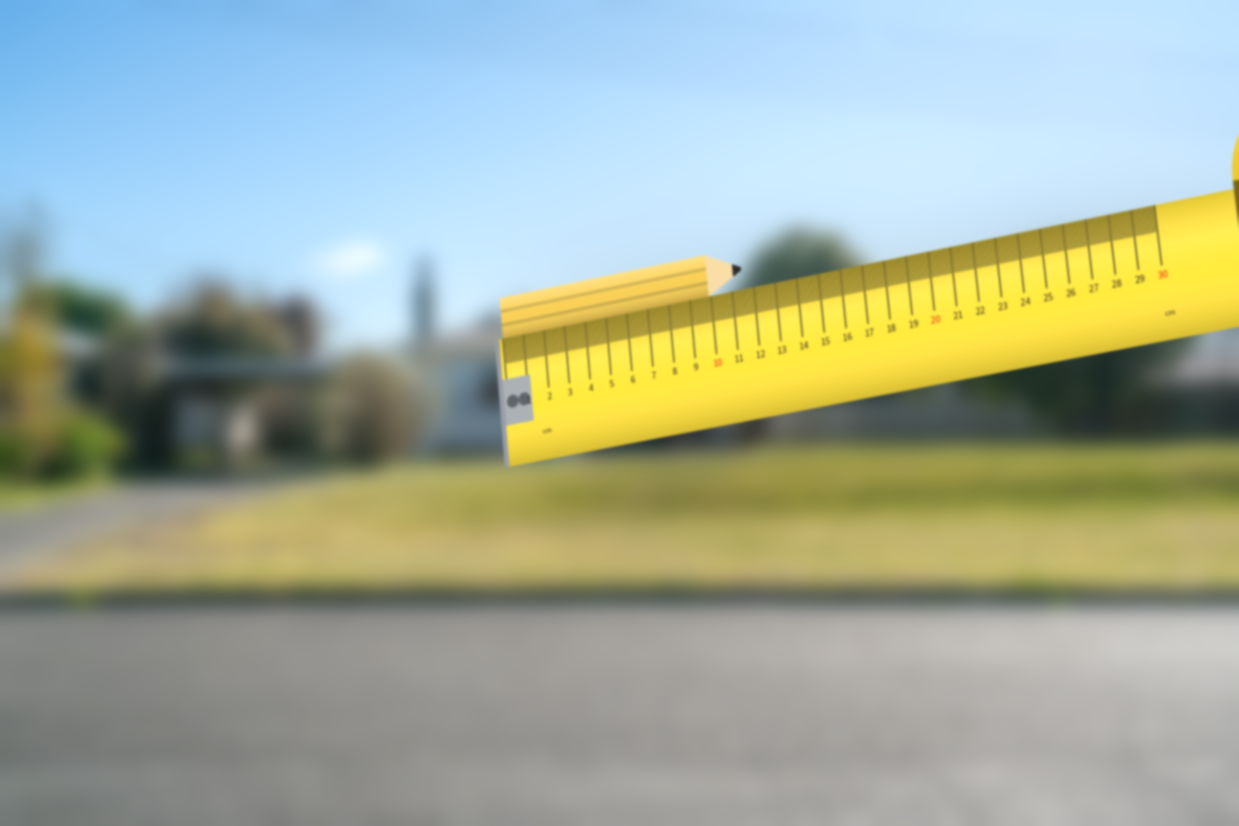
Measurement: 11.5 cm
